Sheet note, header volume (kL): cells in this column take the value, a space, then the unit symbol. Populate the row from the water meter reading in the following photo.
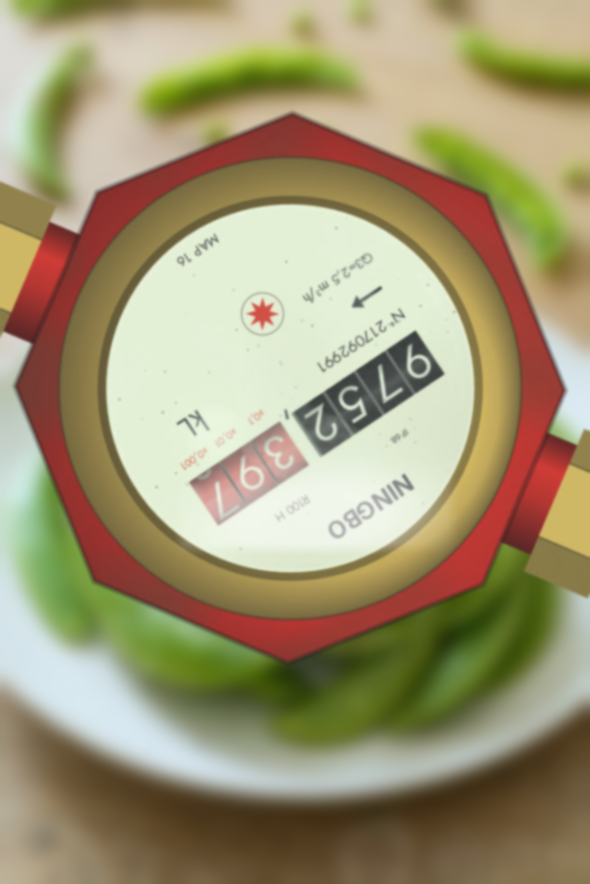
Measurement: 9752.397 kL
